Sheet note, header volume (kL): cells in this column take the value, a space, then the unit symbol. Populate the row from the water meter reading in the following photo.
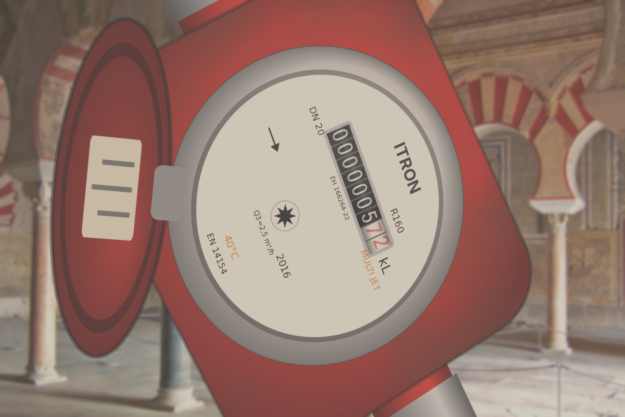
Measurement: 5.72 kL
